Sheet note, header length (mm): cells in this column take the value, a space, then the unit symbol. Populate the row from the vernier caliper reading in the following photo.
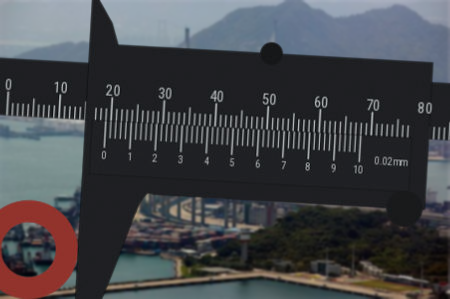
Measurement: 19.0 mm
